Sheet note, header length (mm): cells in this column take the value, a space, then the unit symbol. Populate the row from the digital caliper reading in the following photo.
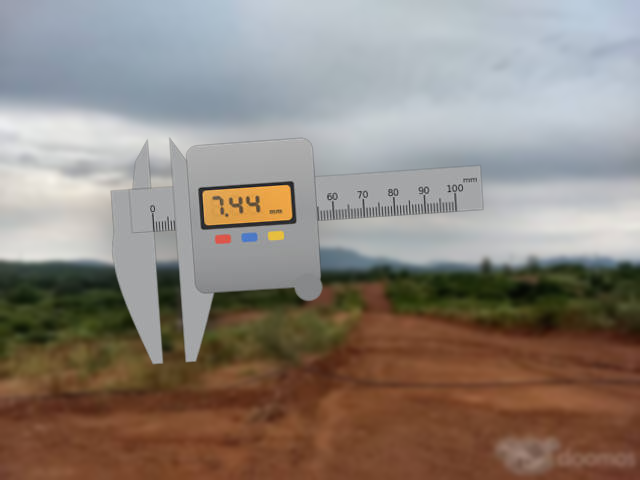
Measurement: 7.44 mm
